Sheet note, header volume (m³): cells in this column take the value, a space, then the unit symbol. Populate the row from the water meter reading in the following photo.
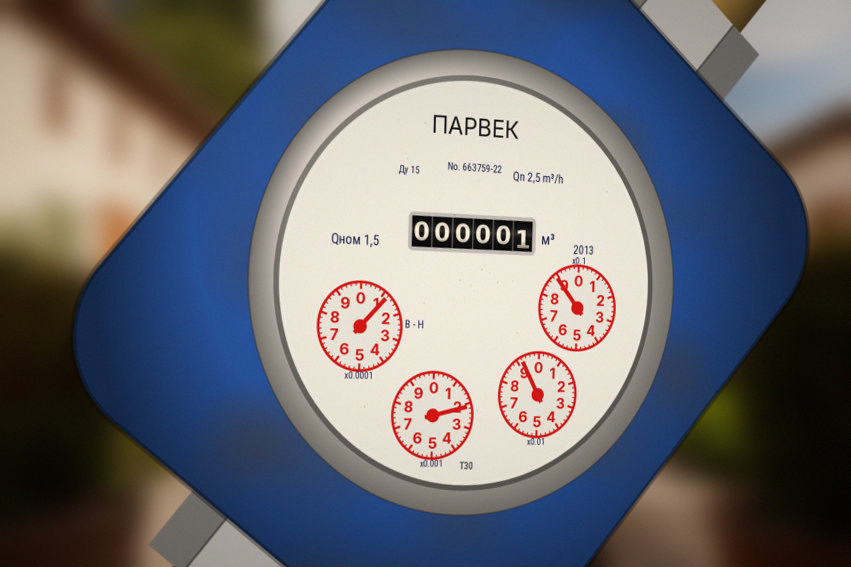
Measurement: 0.8921 m³
